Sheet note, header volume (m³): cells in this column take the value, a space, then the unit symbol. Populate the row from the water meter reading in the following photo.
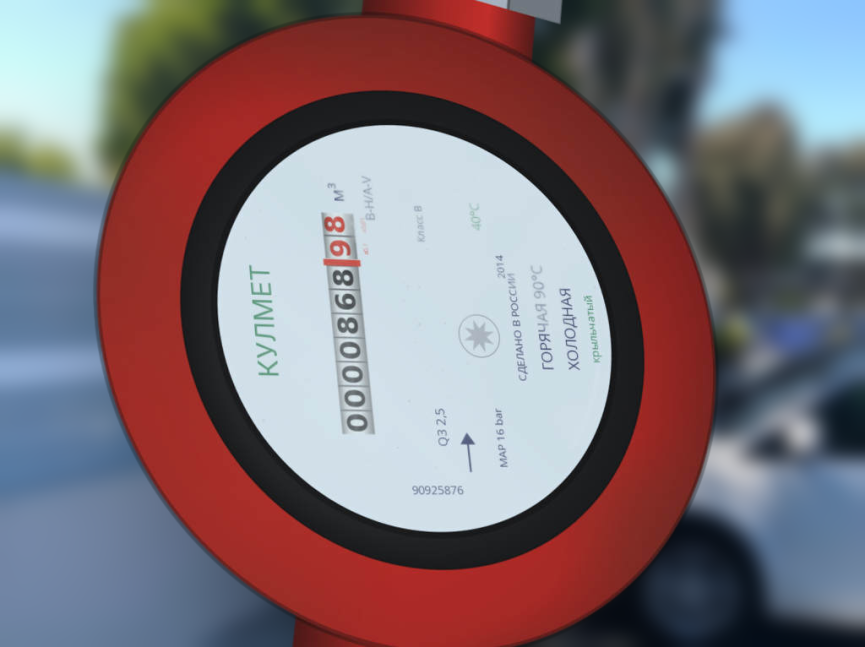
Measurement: 868.98 m³
